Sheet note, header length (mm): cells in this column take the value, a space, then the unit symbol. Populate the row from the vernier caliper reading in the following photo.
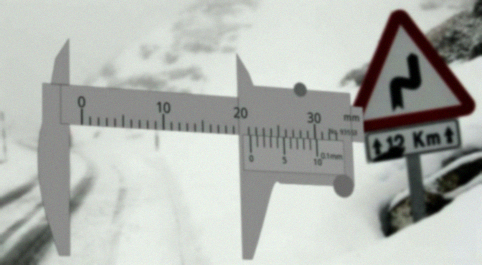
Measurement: 21.2 mm
